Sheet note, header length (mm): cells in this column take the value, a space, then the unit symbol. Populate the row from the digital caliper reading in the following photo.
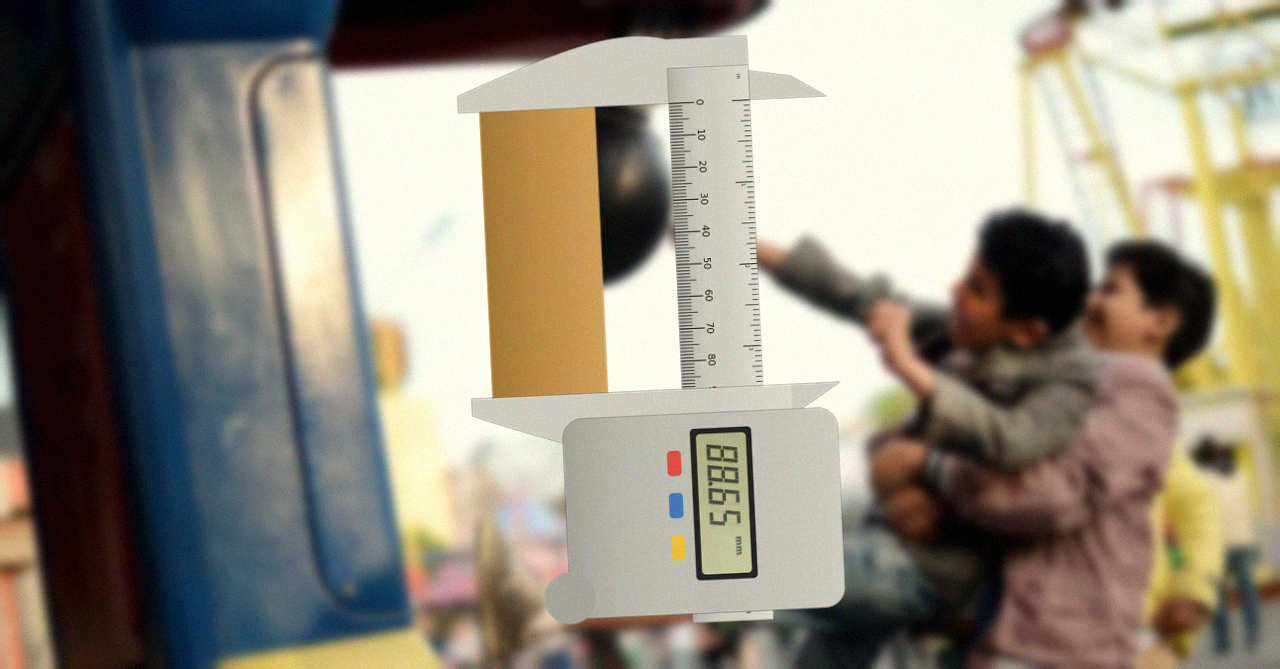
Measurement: 88.65 mm
